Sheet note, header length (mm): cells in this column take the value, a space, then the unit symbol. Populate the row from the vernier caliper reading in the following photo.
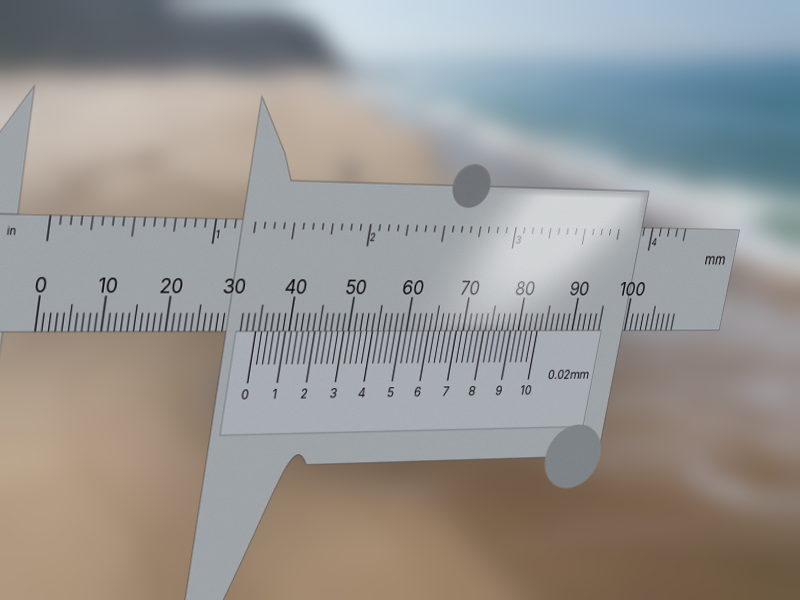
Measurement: 34.5 mm
